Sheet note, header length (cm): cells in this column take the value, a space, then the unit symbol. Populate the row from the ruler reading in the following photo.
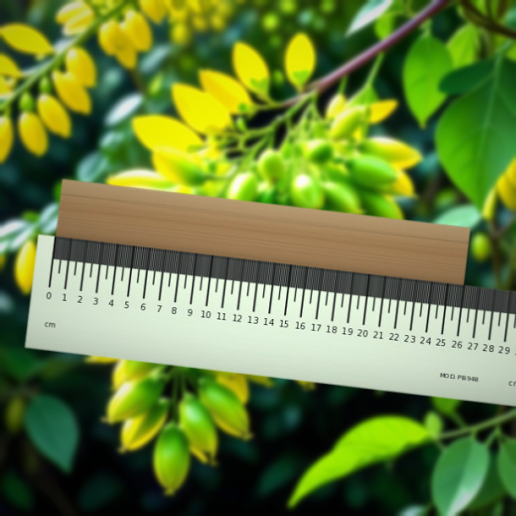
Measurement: 26 cm
